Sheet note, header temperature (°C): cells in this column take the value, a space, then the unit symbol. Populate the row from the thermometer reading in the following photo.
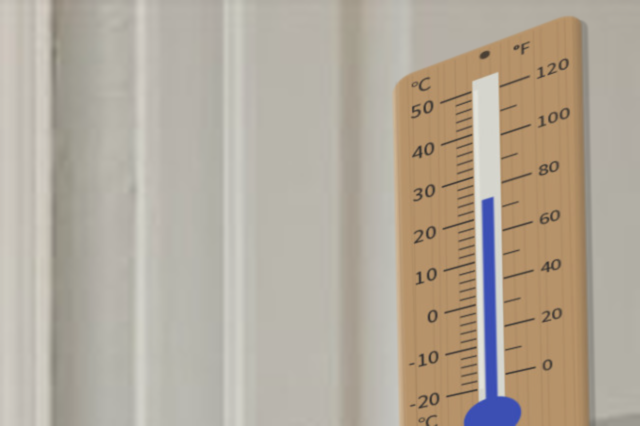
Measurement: 24 °C
